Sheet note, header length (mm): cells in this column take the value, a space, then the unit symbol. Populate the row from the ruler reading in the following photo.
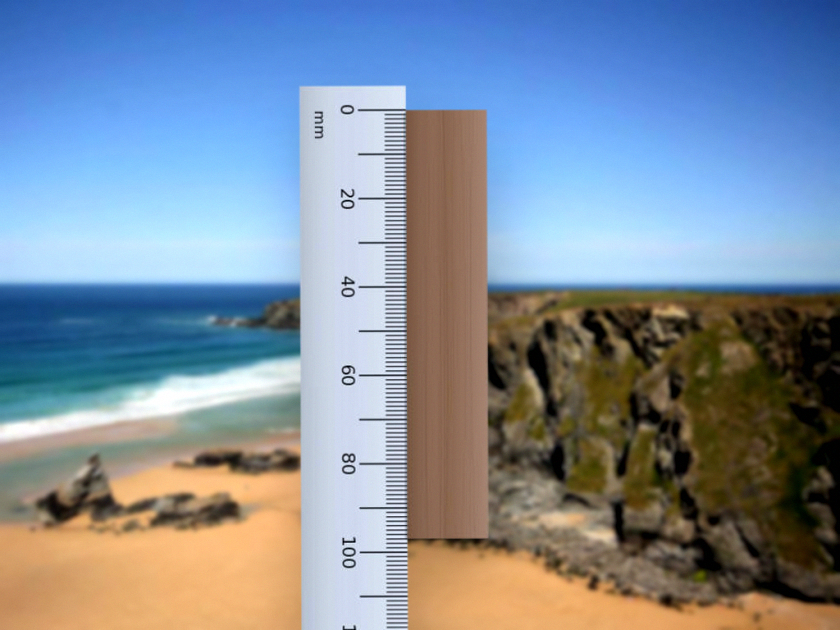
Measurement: 97 mm
